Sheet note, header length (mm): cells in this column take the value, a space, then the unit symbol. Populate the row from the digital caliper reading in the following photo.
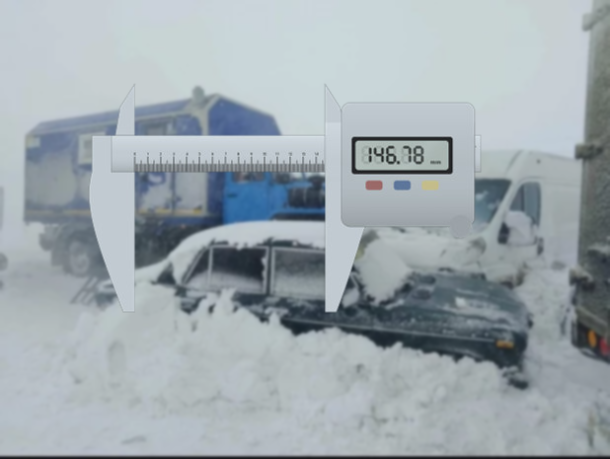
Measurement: 146.78 mm
